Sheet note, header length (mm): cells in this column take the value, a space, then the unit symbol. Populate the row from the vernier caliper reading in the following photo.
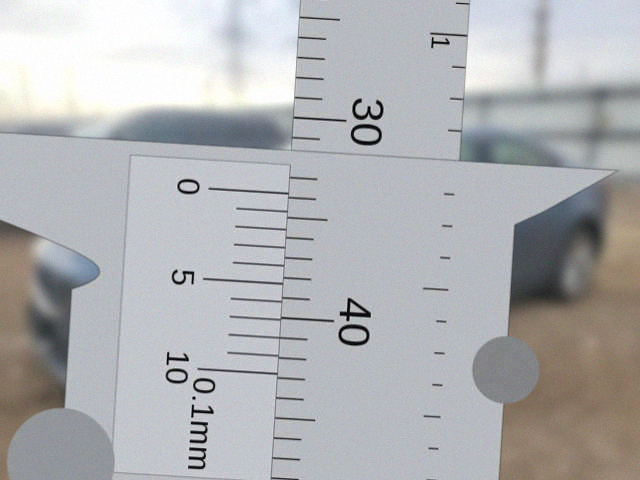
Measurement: 33.8 mm
